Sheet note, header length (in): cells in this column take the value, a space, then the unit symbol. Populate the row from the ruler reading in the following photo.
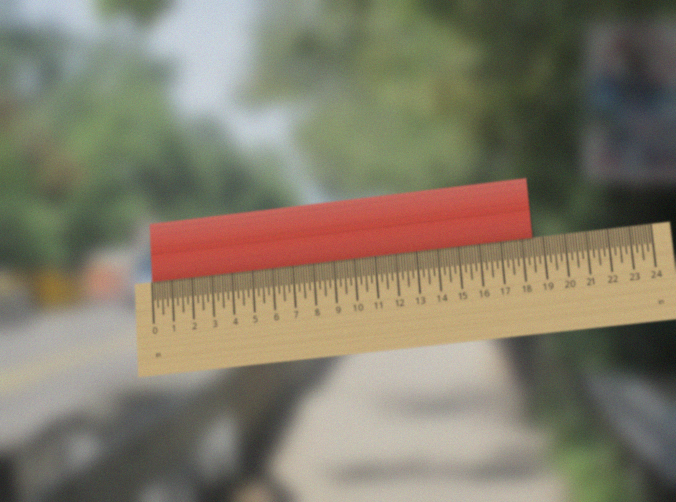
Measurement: 18.5 in
